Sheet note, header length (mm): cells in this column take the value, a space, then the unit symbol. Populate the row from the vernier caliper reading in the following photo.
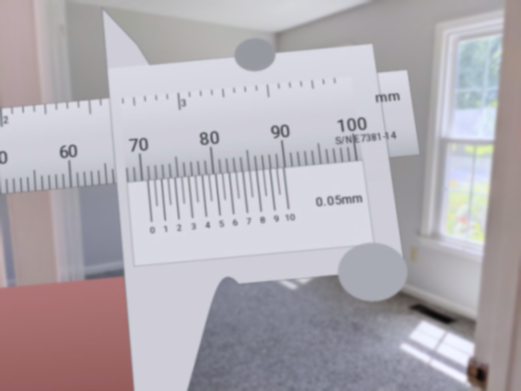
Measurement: 70.8 mm
